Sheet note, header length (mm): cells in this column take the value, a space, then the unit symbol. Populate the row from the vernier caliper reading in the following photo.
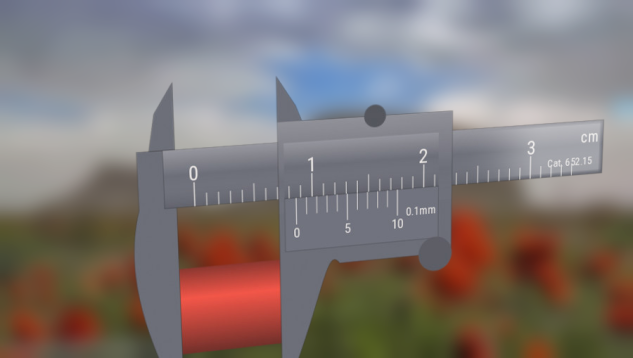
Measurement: 8.6 mm
